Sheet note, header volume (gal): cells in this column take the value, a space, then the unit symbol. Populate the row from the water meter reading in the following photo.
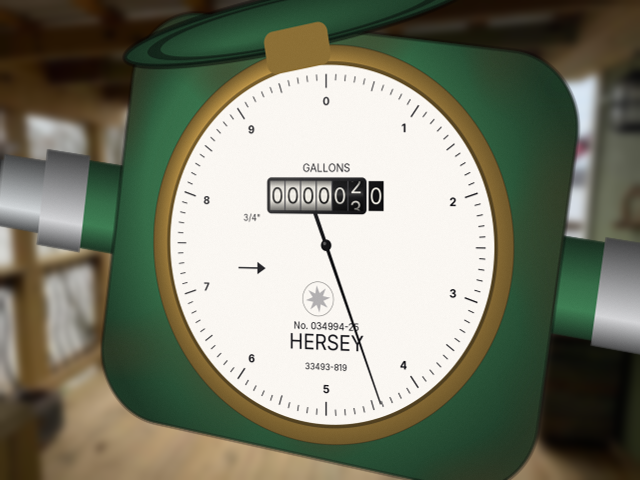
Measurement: 24.4 gal
